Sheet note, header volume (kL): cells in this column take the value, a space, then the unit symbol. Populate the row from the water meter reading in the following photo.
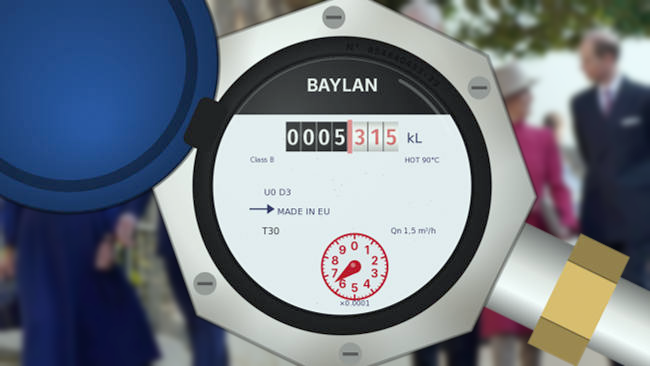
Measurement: 5.3156 kL
